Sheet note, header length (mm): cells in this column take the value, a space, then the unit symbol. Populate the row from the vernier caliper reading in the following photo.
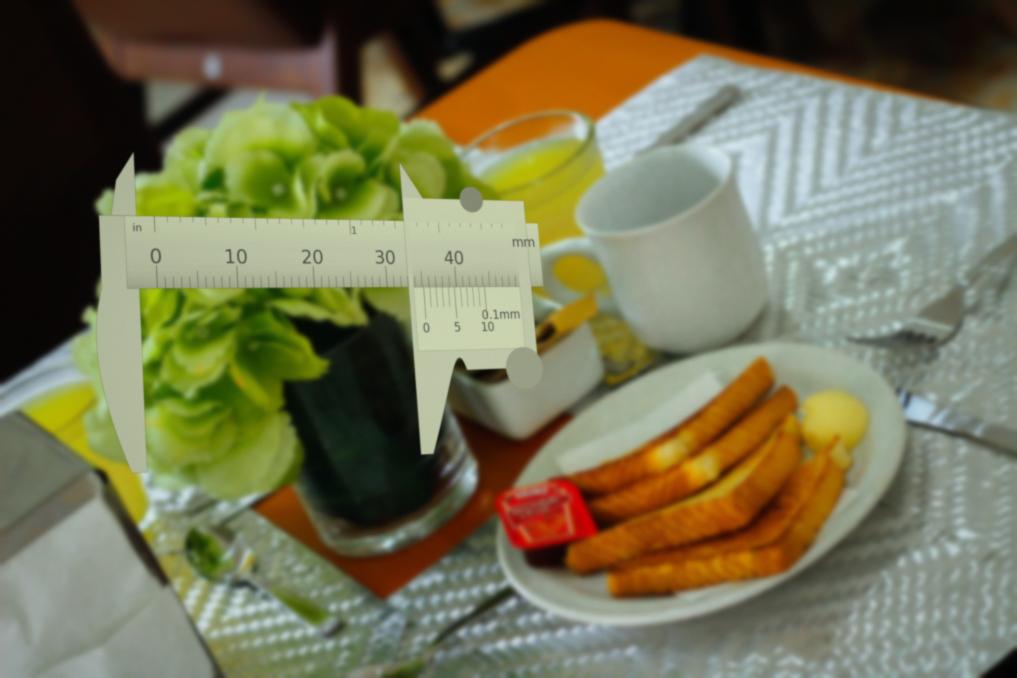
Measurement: 35.2 mm
